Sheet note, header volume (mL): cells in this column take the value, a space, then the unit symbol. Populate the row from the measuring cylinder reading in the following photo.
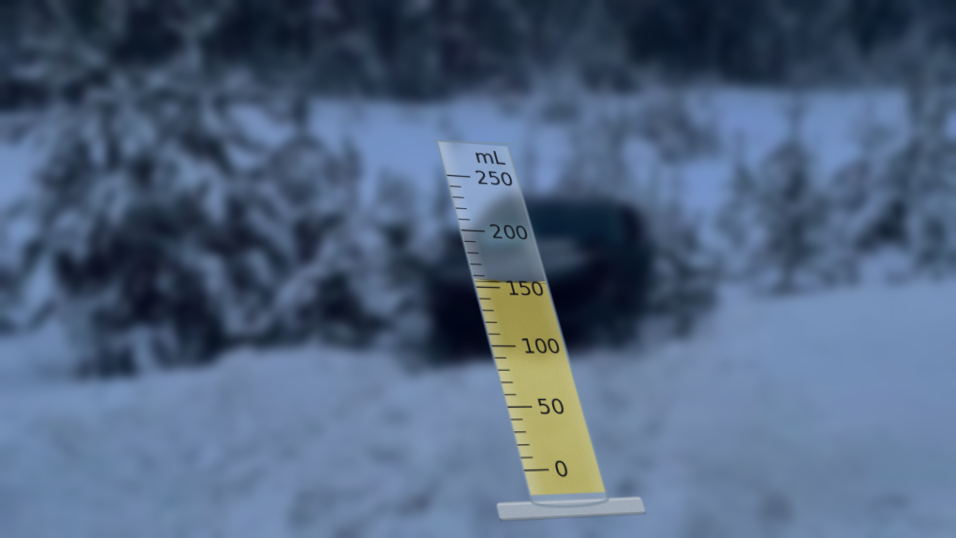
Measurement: 155 mL
